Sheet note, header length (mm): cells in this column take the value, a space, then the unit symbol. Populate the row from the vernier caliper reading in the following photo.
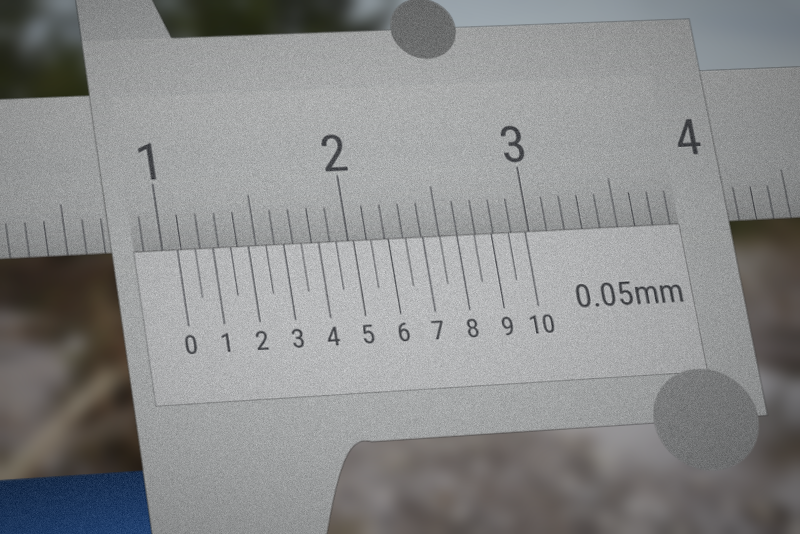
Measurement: 10.8 mm
